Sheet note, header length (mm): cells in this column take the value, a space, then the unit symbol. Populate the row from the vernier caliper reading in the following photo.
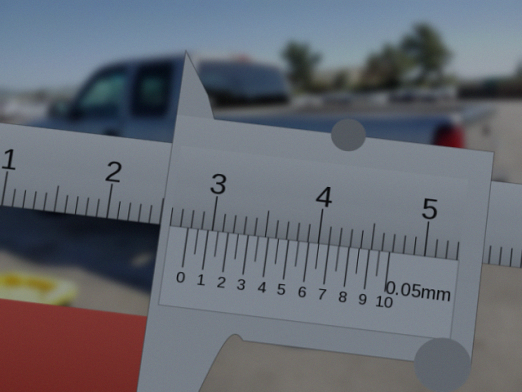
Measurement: 27.7 mm
